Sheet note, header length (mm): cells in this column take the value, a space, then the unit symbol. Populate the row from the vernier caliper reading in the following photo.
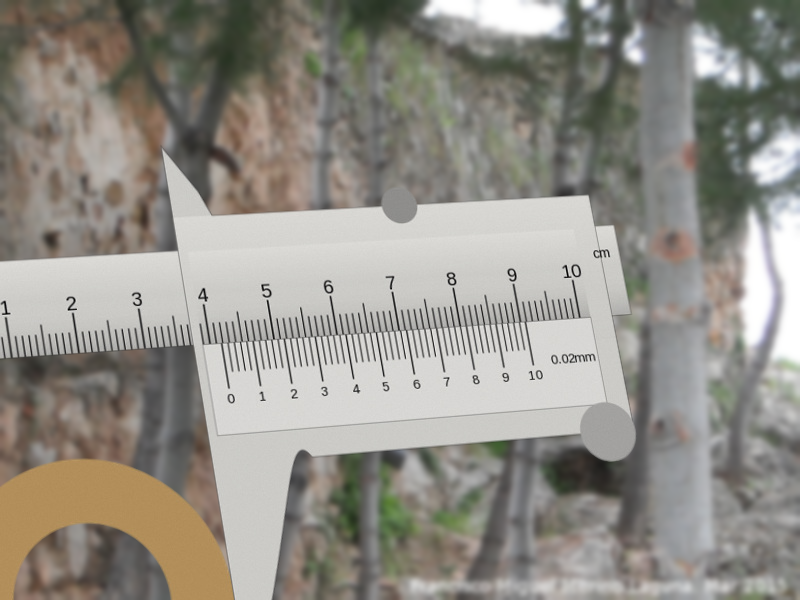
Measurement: 41.8 mm
